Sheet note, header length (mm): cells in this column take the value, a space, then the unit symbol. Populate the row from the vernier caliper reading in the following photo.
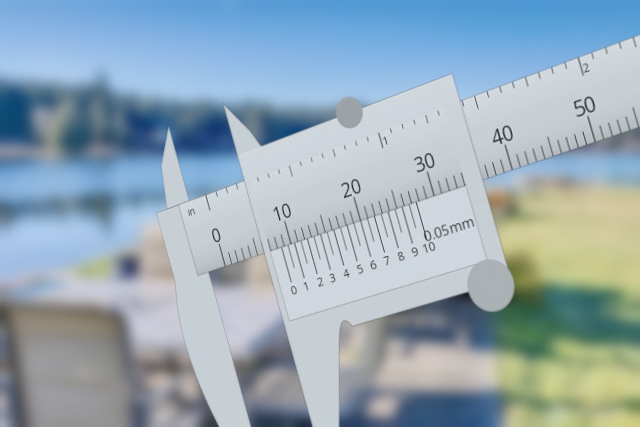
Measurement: 8.6 mm
